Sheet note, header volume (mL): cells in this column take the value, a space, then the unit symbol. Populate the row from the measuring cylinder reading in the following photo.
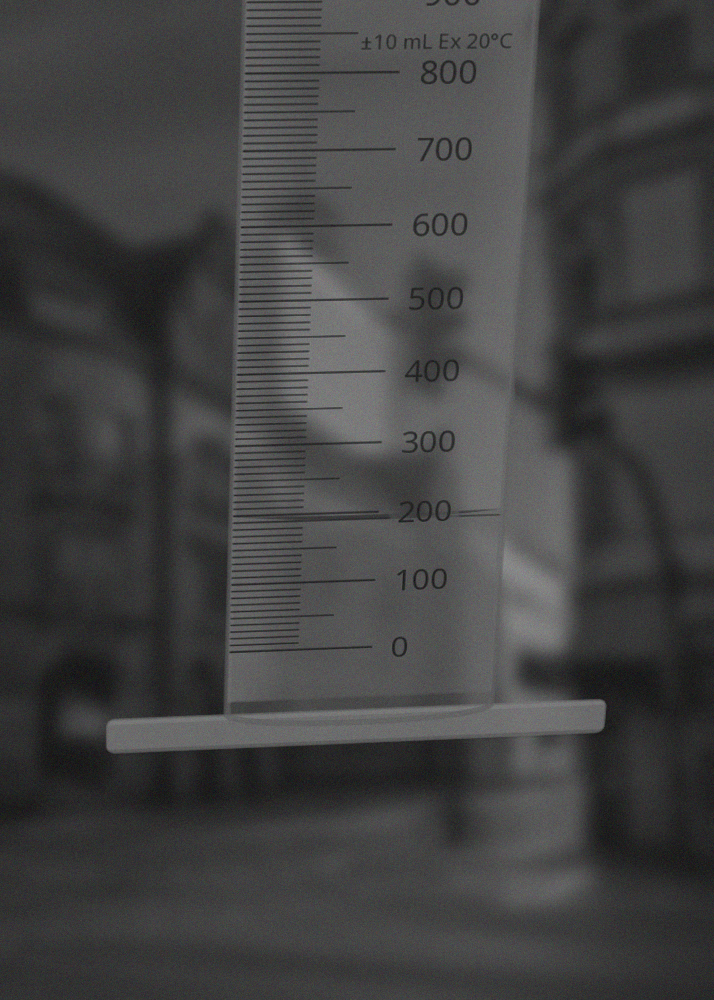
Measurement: 190 mL
